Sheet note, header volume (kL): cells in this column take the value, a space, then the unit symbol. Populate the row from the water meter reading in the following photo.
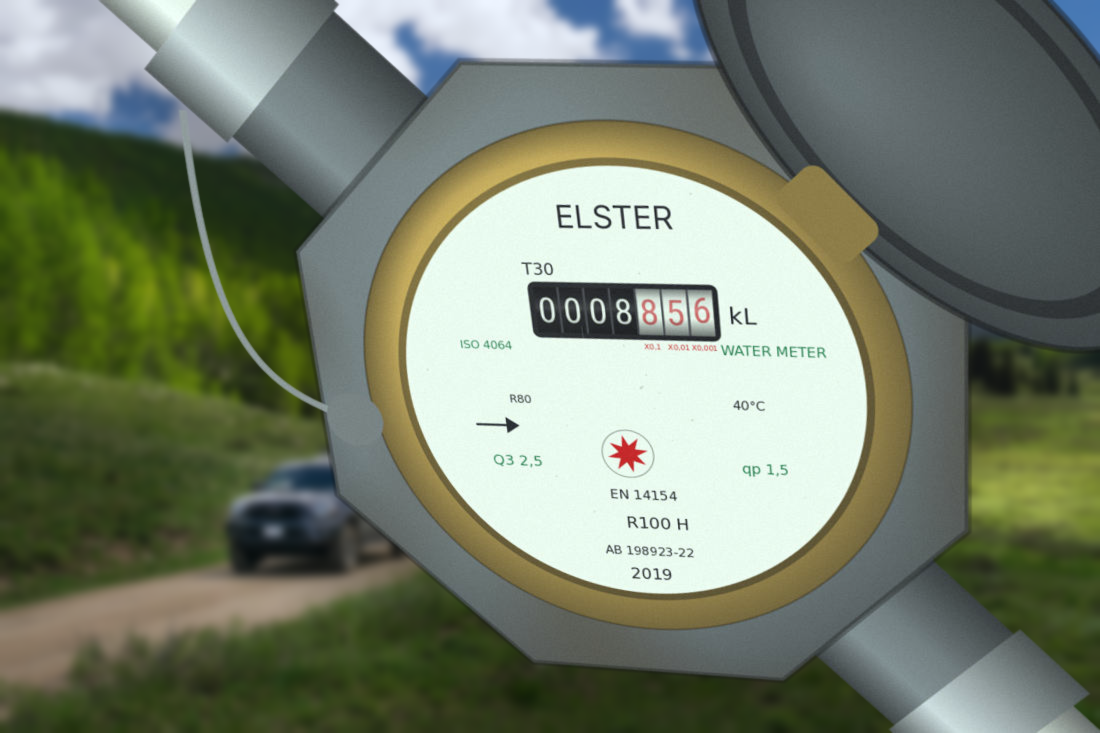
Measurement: 8.856 kL
